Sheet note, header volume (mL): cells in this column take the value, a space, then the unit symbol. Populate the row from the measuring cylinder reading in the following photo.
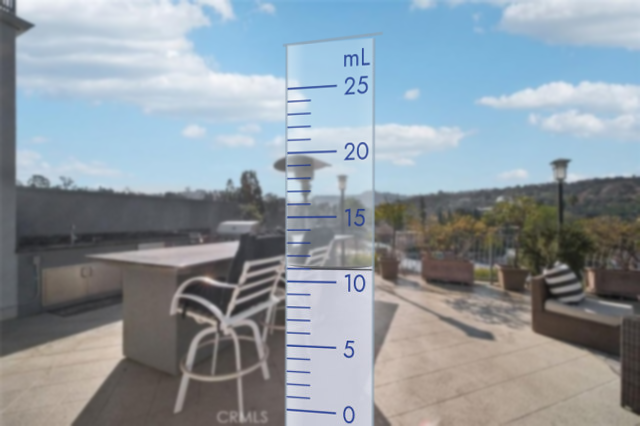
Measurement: 11 mL
